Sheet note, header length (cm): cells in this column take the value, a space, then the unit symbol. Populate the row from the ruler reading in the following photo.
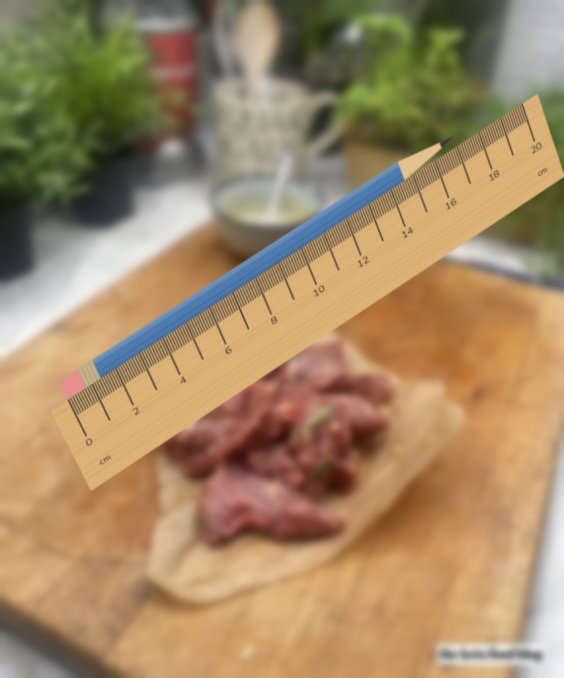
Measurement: 17 cm
